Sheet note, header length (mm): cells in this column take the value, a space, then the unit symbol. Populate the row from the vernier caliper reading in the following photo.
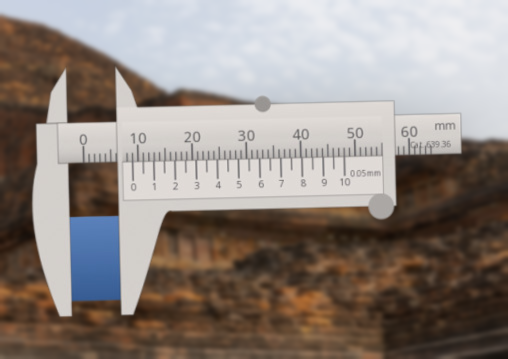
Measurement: 9.0 mm
